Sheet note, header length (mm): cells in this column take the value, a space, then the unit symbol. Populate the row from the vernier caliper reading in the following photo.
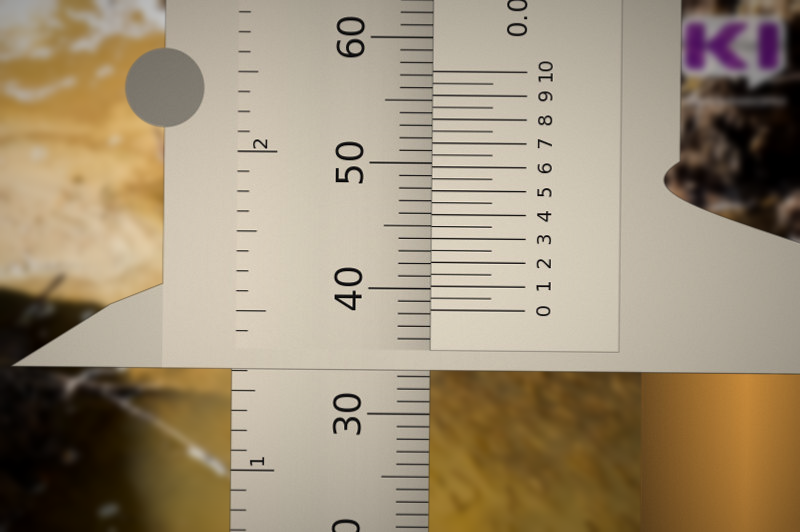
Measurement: 38.3 mm
